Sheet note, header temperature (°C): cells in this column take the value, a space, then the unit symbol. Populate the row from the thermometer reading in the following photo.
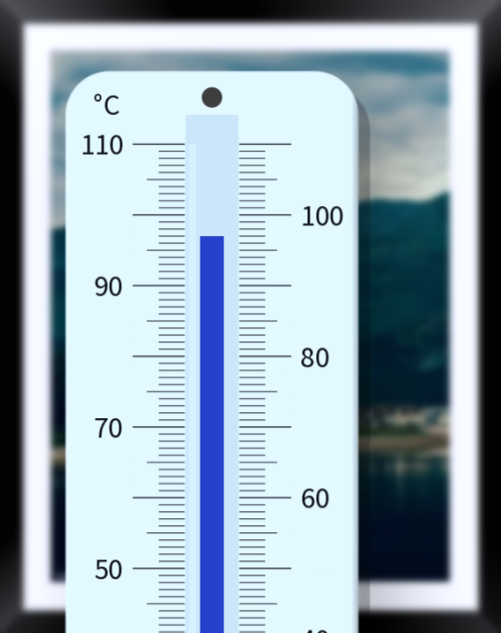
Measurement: 97 °C
